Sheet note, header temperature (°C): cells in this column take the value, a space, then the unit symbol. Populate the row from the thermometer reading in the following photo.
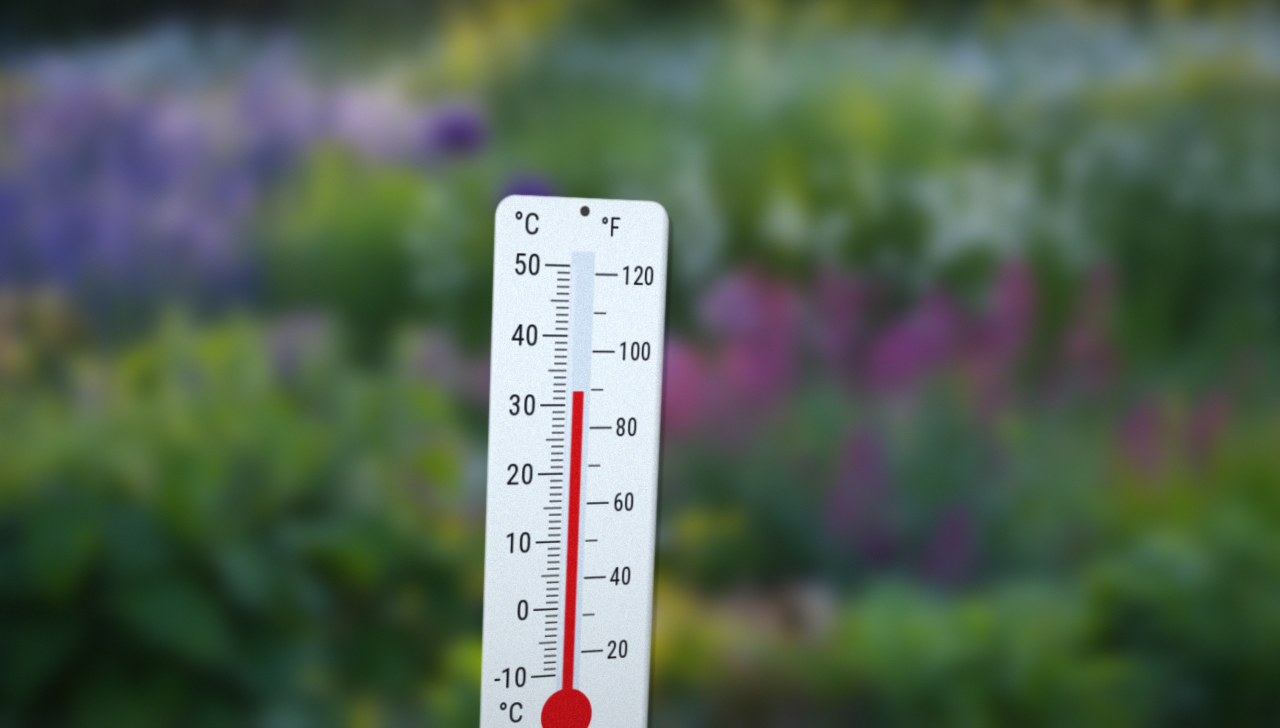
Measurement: 32 °C
